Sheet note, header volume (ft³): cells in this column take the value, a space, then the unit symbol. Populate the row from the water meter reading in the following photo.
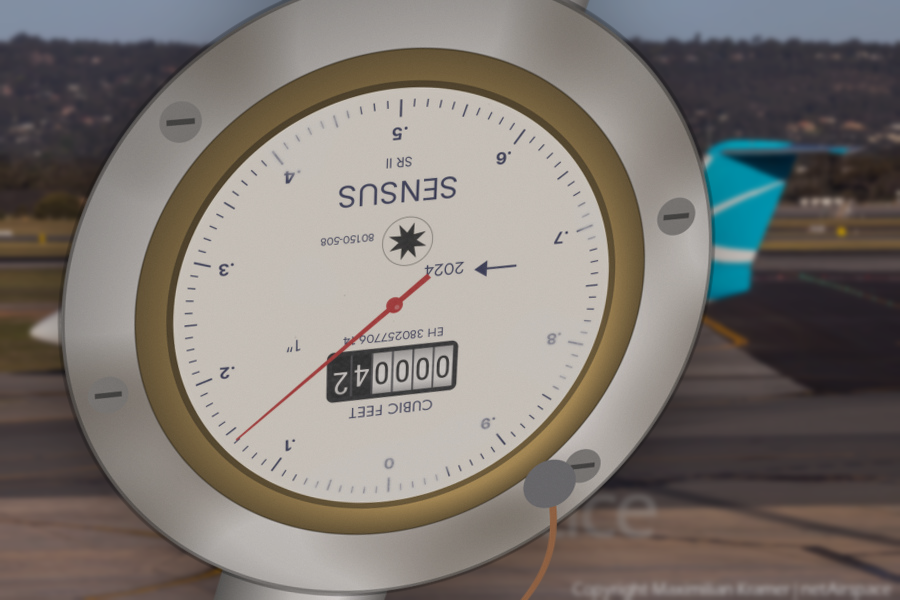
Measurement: 42.14 ft³
